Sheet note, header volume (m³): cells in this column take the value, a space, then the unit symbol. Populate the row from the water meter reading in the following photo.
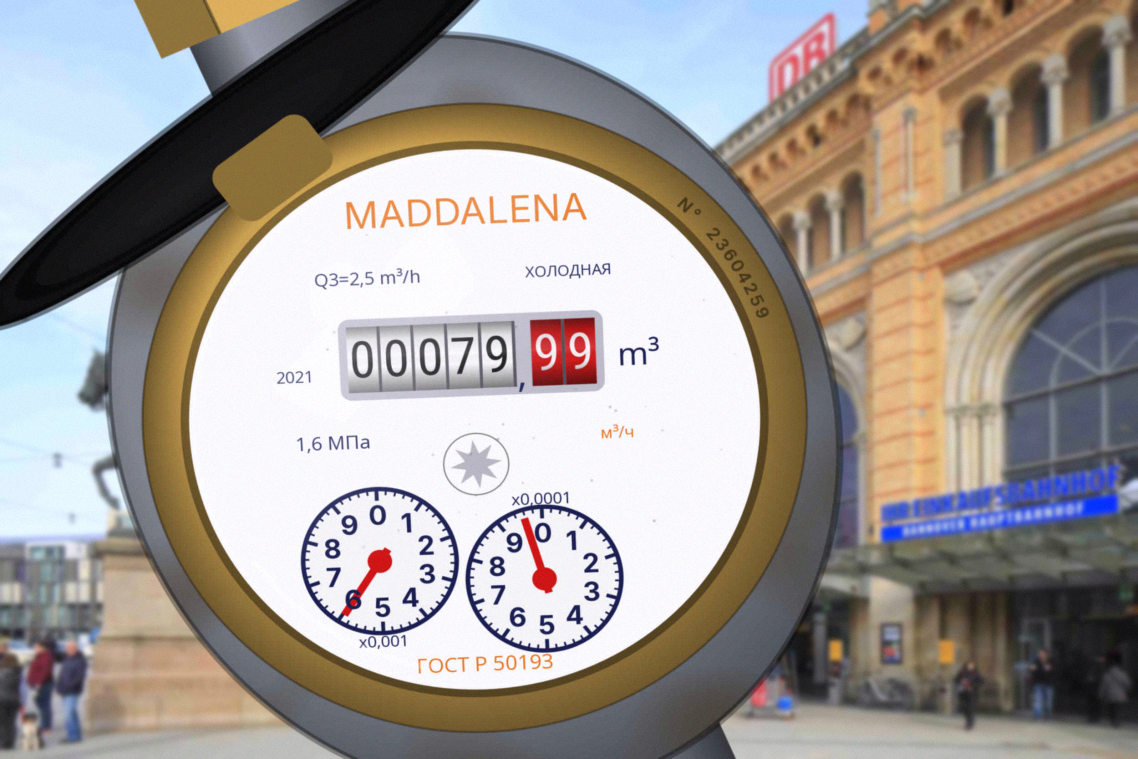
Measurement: 79.9959 m³
